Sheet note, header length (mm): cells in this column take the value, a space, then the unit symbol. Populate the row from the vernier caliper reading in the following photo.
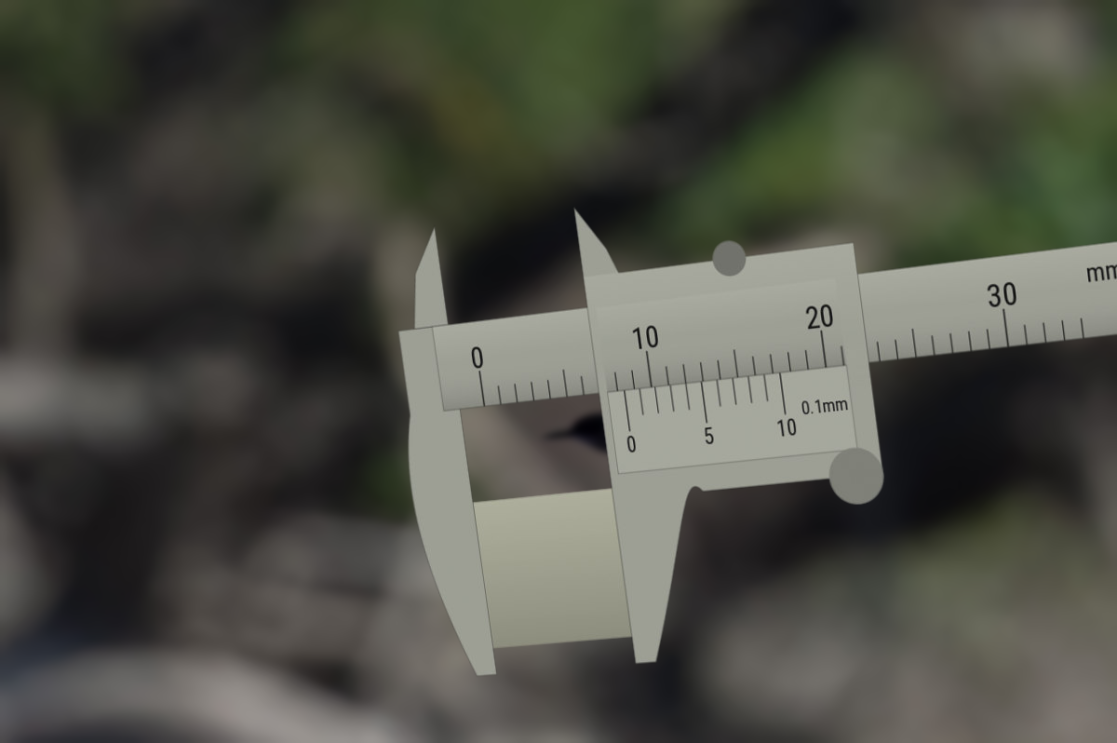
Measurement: 8.4 mm
